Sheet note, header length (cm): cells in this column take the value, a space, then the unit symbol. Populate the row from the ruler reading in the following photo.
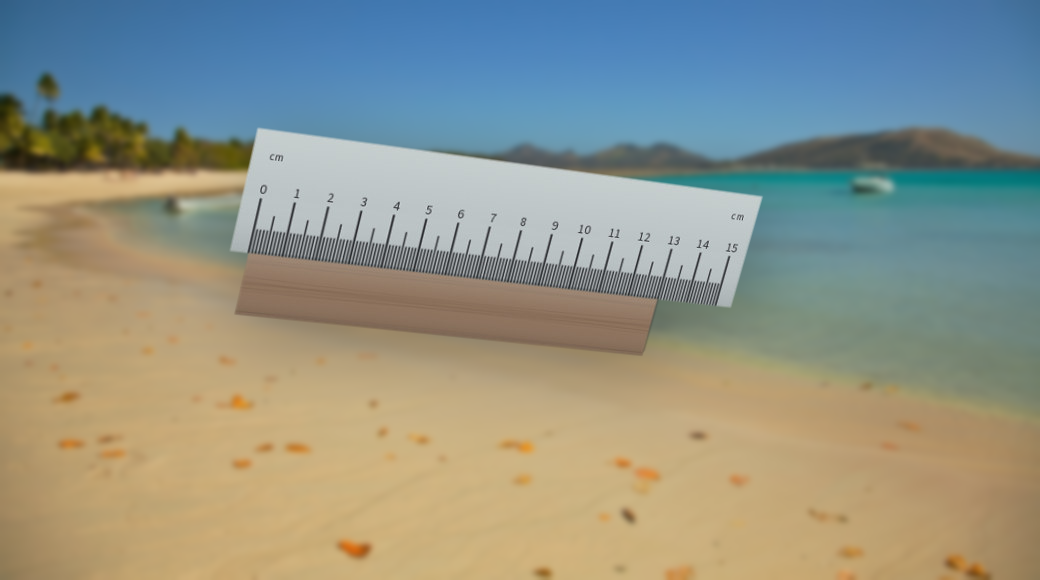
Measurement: 13 cm
